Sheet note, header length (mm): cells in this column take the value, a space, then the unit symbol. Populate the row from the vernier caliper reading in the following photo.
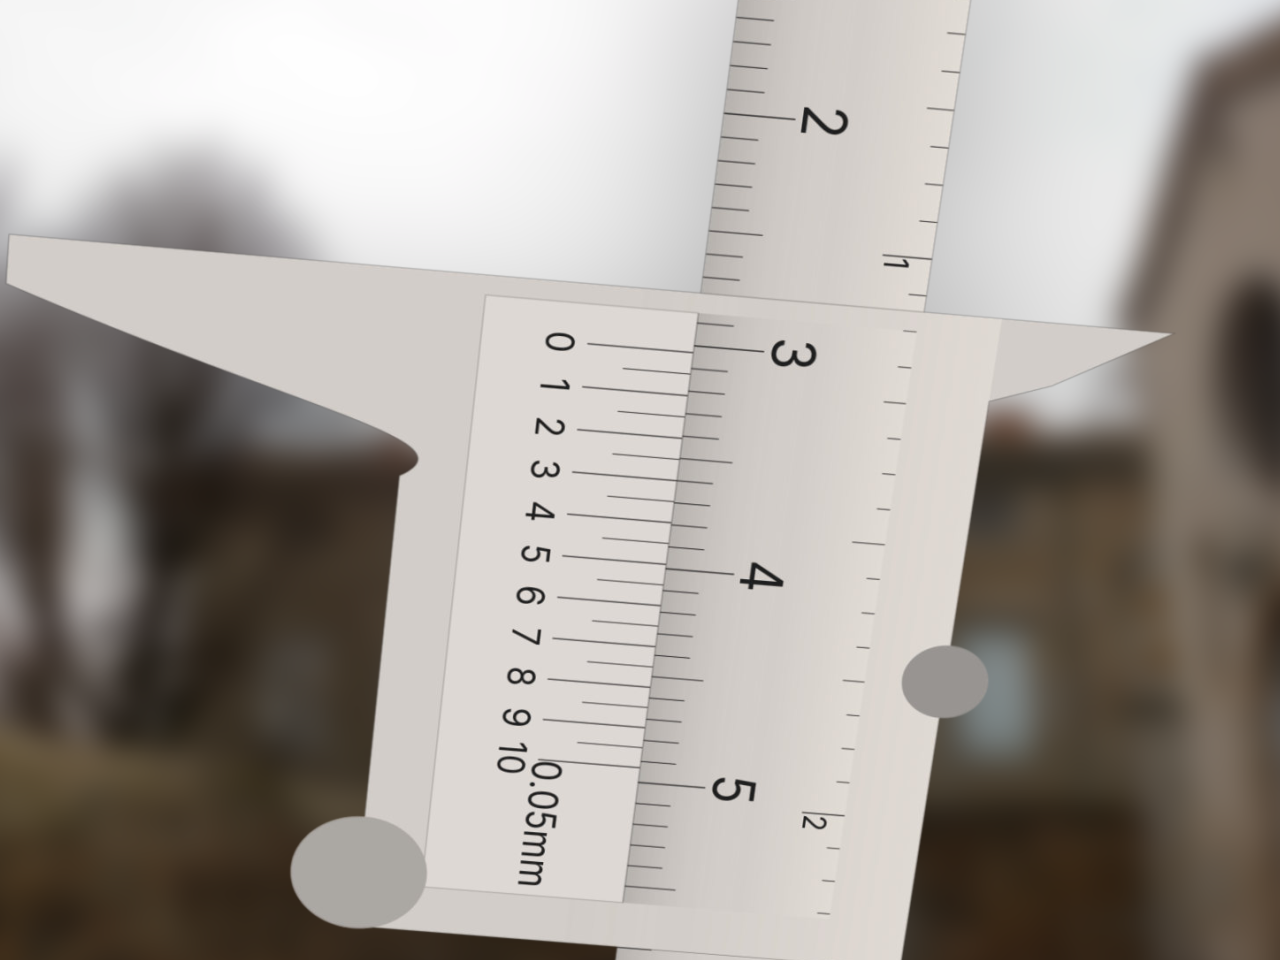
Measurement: 30.3 mm
